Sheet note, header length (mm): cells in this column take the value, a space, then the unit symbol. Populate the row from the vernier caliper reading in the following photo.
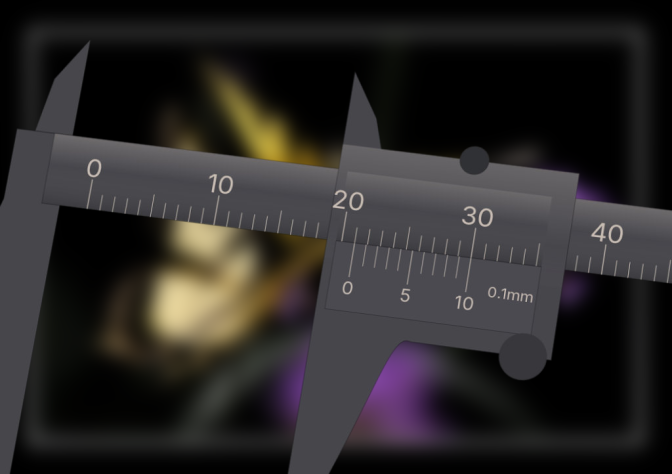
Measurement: 21.0 mm
